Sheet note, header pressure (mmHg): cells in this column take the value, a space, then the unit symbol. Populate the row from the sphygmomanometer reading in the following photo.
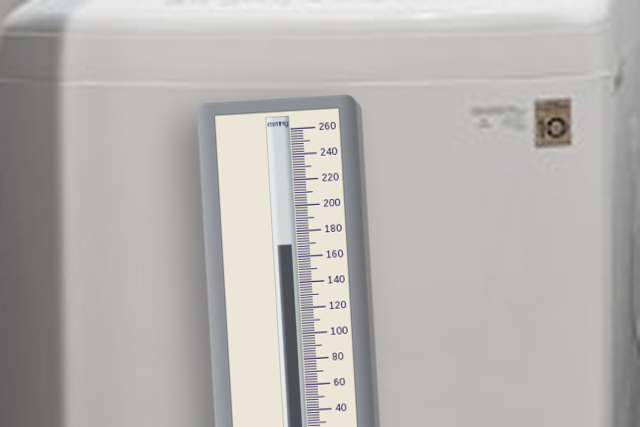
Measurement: 170 mmHg
